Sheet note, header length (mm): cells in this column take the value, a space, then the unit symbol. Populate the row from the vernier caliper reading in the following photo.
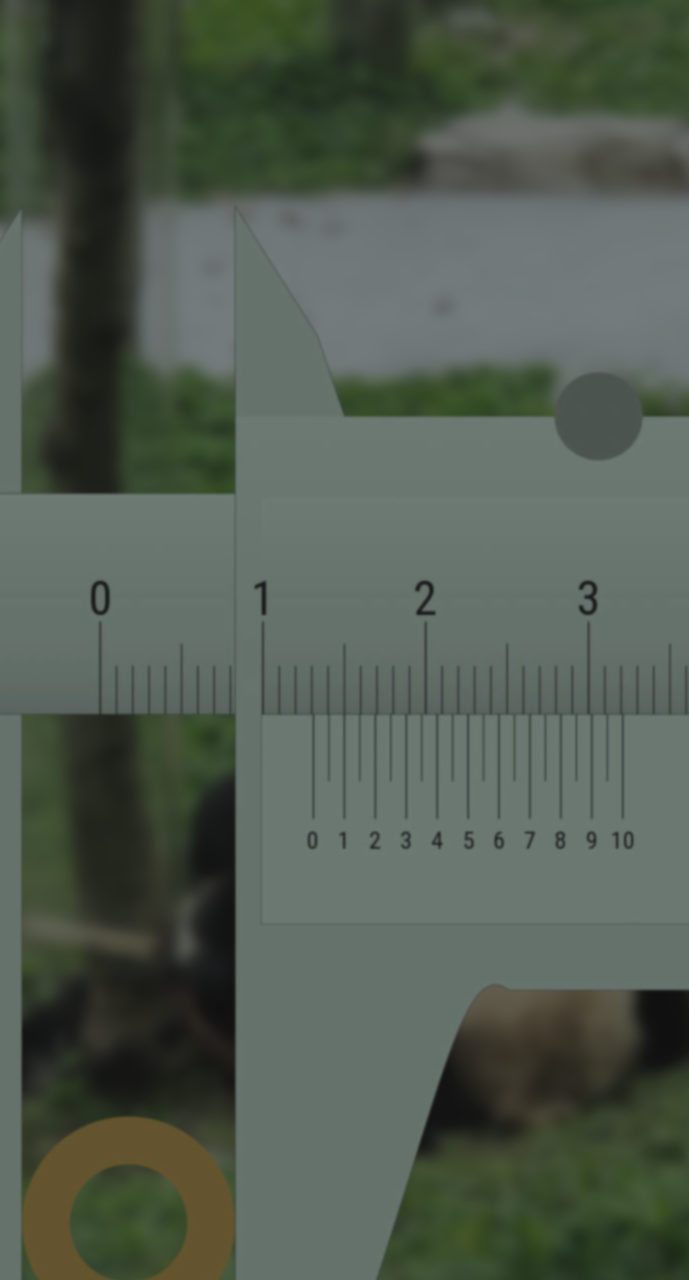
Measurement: 13.1 mm
